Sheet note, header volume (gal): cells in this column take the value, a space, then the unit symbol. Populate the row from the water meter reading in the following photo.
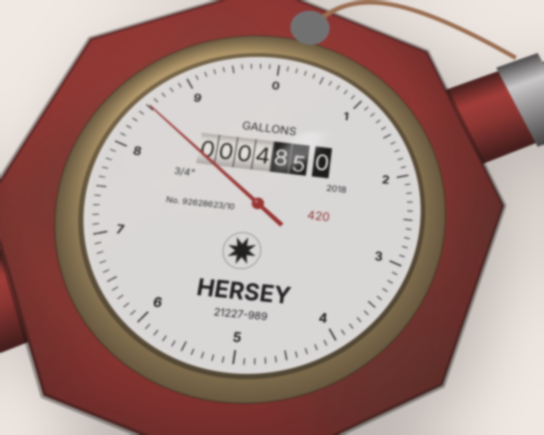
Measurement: 4848.5 gal
